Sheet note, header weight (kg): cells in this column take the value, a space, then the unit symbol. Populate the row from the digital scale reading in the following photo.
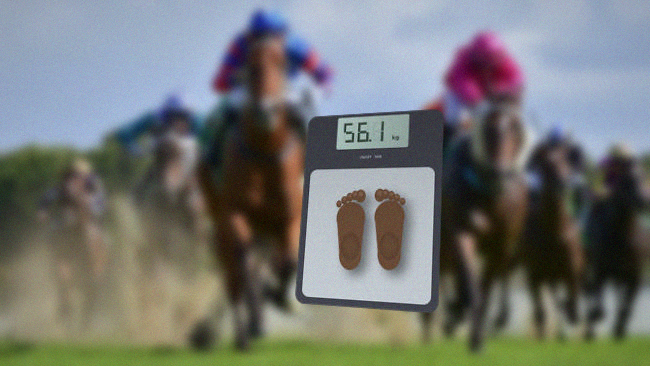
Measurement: 56.1 kg
